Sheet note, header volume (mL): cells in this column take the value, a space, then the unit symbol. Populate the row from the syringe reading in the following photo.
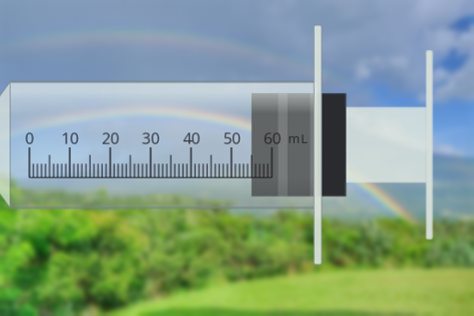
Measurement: 55 mL
